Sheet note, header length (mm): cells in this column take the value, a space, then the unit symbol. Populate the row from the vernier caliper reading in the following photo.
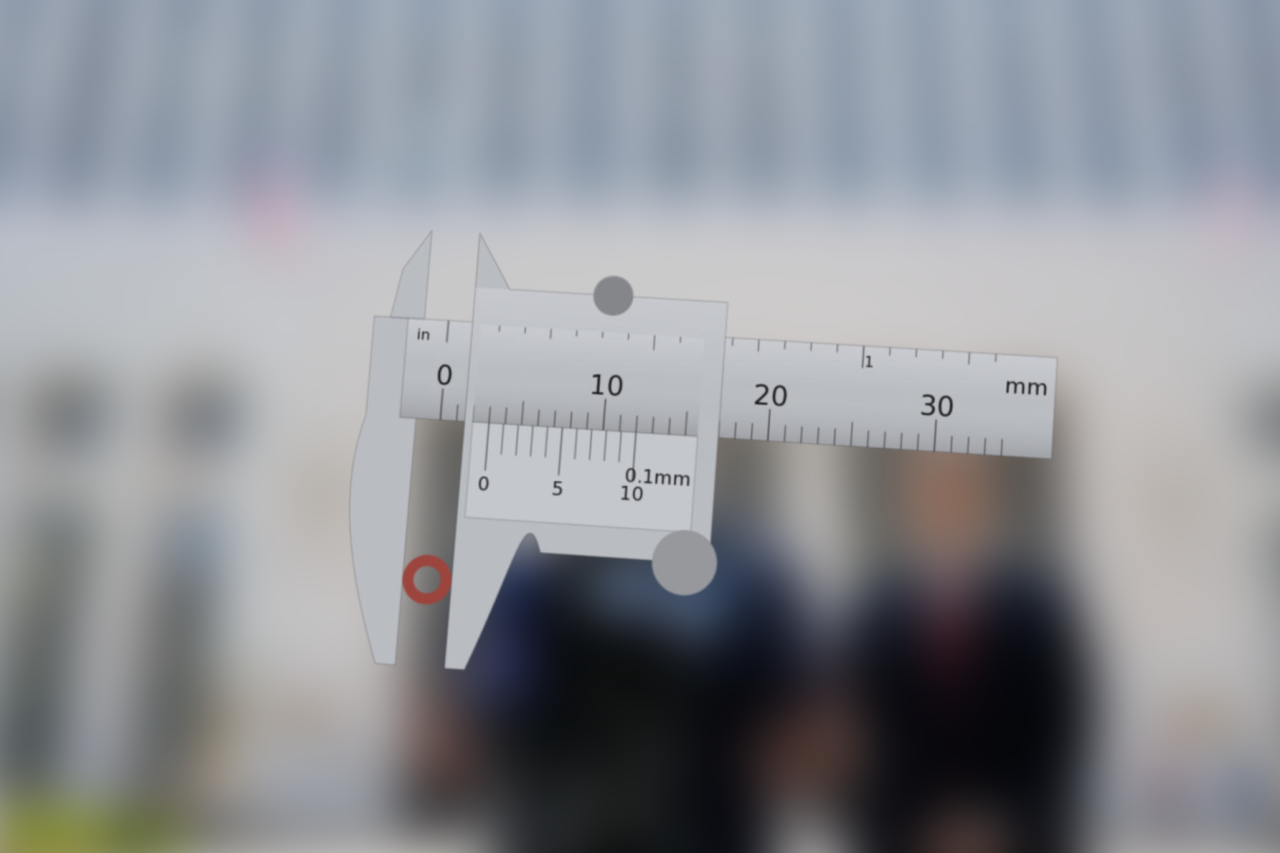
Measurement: 3.0 mm
